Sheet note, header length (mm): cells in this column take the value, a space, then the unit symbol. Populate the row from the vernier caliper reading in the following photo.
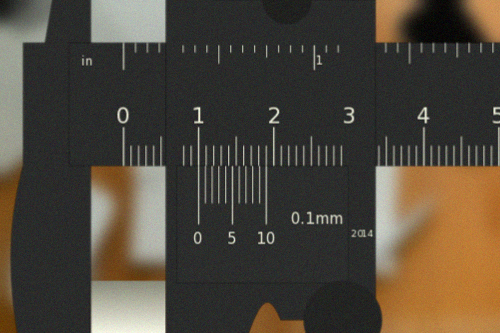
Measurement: 10.0 mm
